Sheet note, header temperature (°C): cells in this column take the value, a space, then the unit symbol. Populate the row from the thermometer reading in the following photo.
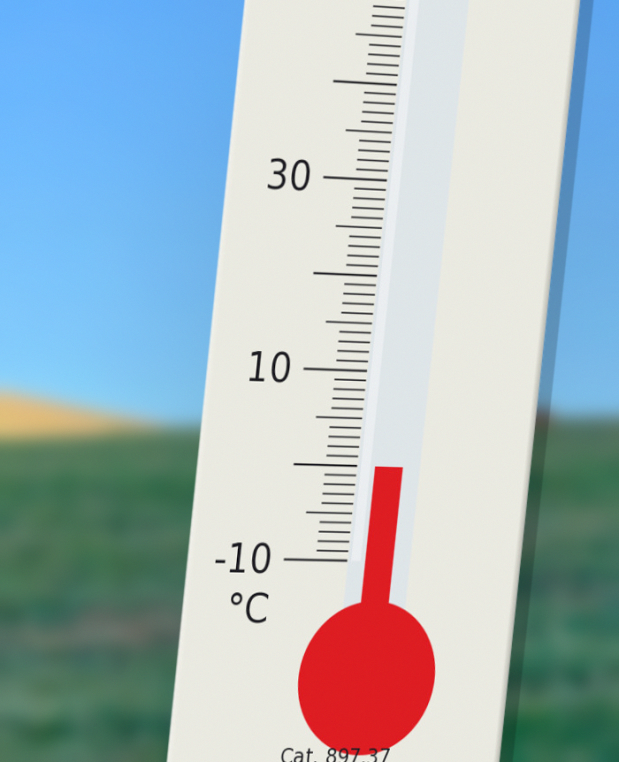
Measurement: 0 °C
